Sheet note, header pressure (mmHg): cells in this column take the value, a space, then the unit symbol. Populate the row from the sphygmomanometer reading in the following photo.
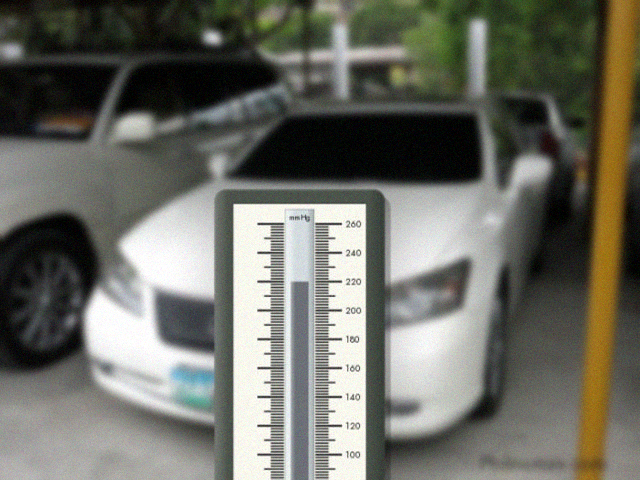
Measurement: 220 mmHg
